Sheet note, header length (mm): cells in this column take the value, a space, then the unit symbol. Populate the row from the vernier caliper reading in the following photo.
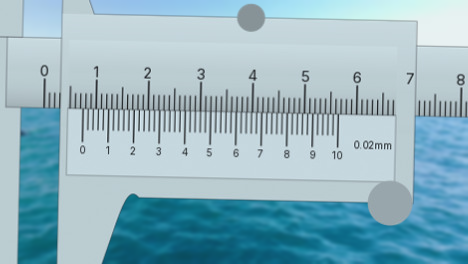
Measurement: 7.5 mm
